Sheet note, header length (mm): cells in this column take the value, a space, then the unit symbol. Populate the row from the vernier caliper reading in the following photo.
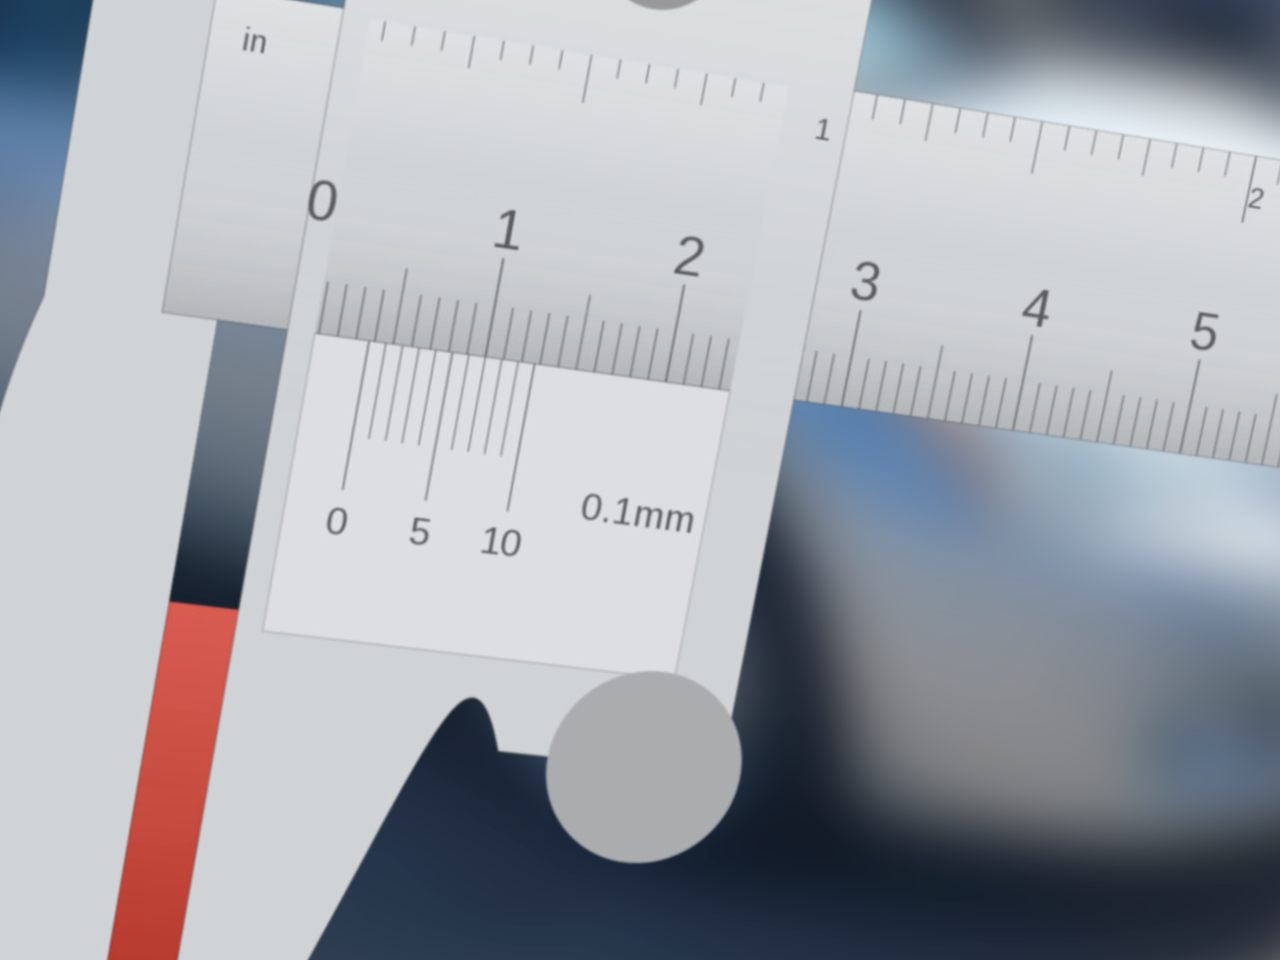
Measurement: 3.7 mm
